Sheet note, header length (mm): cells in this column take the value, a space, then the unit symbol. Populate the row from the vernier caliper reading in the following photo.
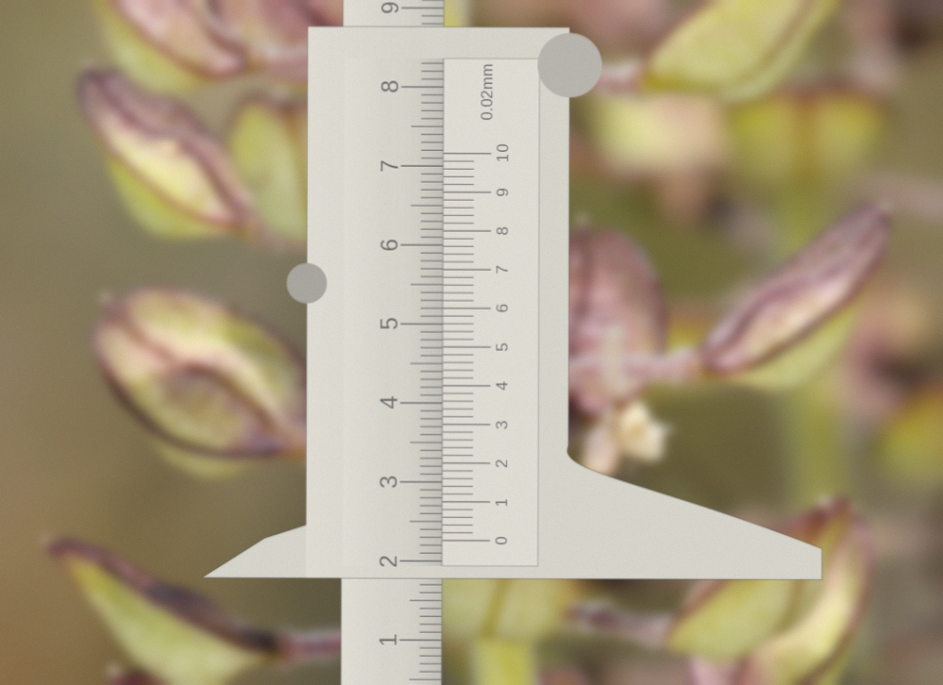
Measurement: 22.6 mm
